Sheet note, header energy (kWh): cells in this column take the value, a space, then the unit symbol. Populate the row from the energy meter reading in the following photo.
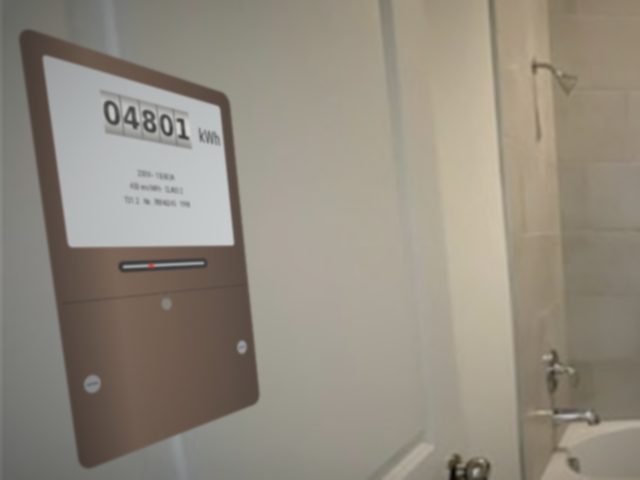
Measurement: 4801 kWh
